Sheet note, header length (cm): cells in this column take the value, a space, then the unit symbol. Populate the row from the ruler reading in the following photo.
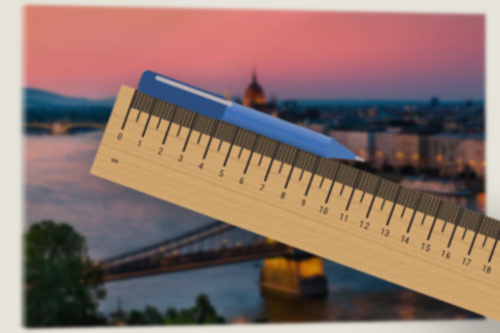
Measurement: 11 cm
